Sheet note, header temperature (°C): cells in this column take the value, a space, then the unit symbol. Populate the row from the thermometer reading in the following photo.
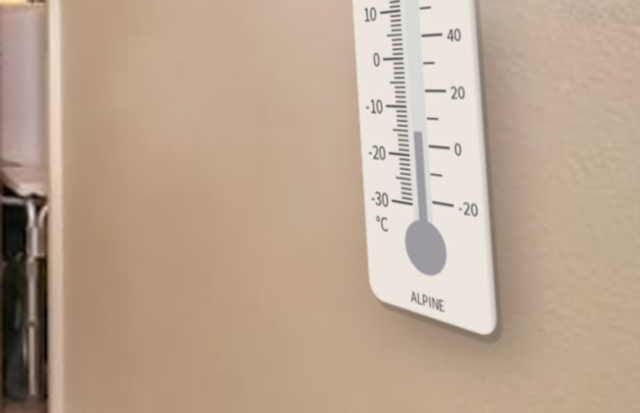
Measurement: -15 °C
